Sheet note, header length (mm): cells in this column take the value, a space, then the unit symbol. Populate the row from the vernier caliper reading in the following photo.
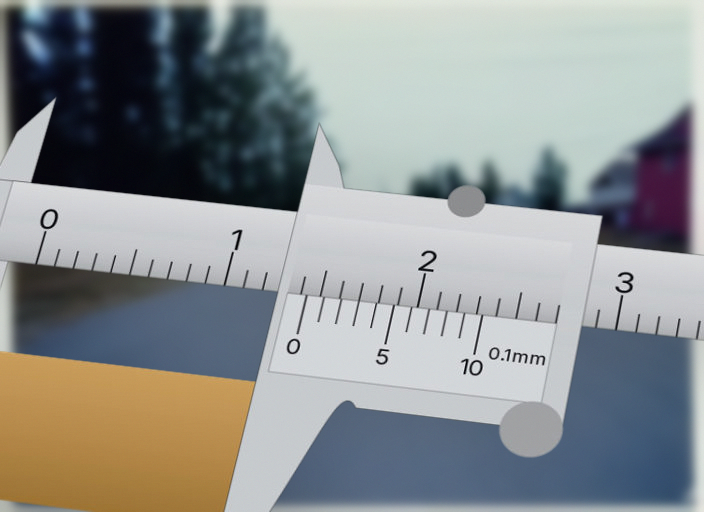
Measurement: 14.3 mm
